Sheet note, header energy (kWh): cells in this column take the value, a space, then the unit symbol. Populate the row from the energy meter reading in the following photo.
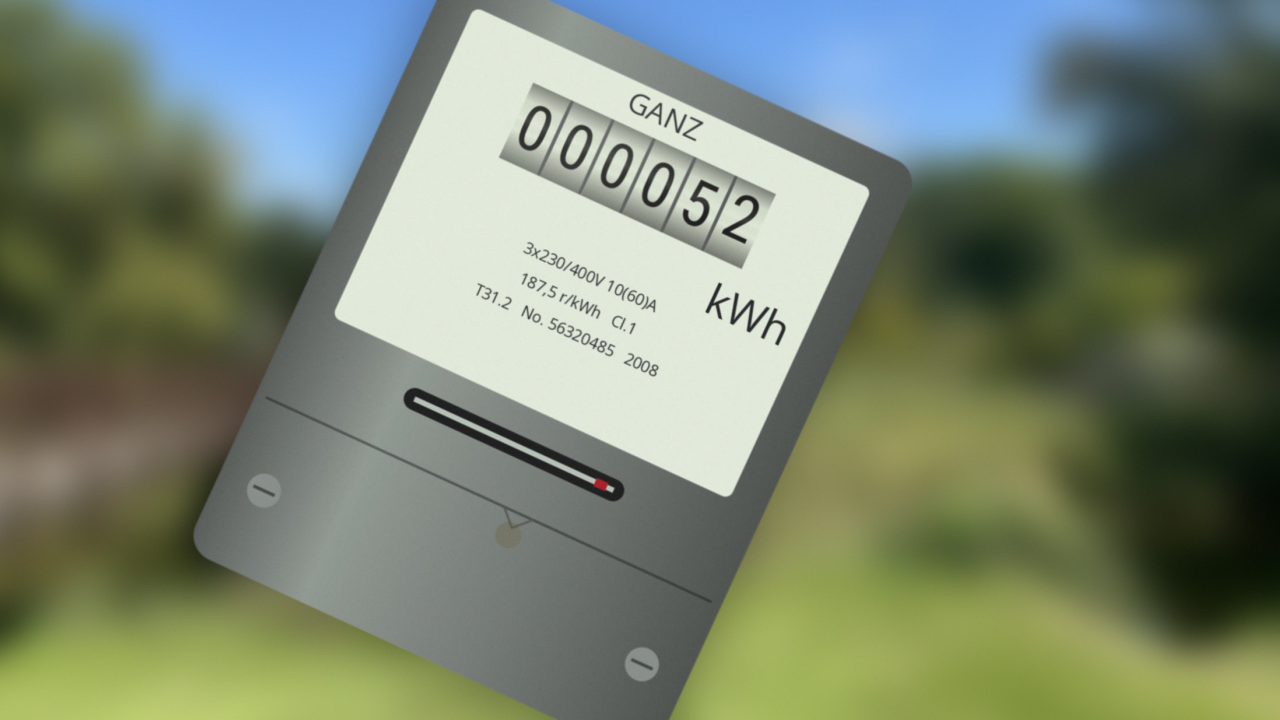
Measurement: 52 kWh
